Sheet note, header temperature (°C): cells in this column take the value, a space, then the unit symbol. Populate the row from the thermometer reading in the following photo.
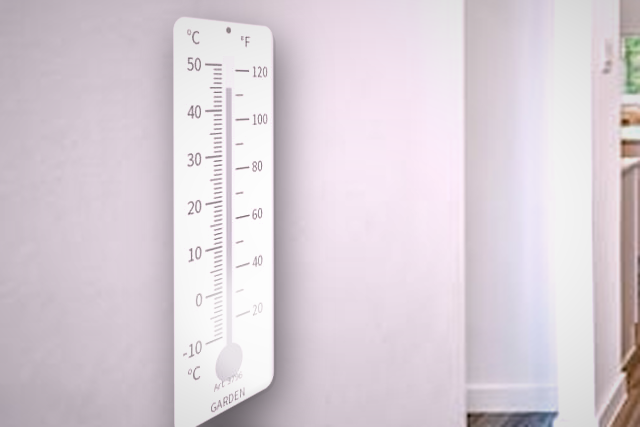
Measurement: 45 °C
